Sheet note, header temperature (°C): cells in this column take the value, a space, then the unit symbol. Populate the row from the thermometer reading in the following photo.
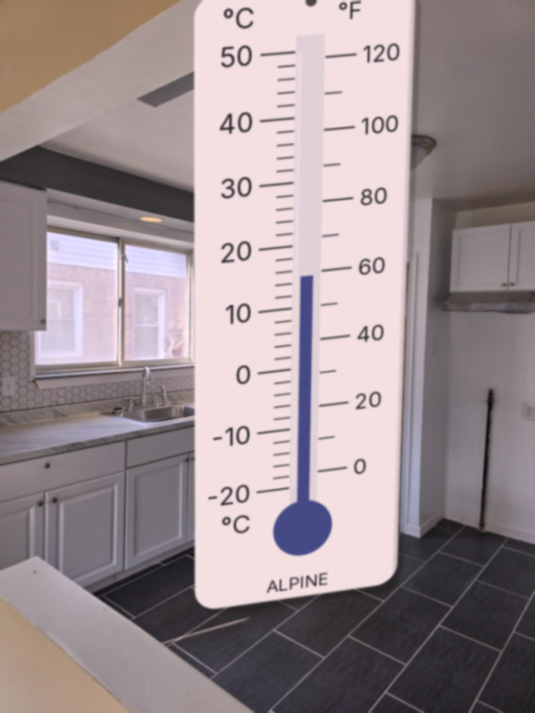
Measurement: 15 °C
